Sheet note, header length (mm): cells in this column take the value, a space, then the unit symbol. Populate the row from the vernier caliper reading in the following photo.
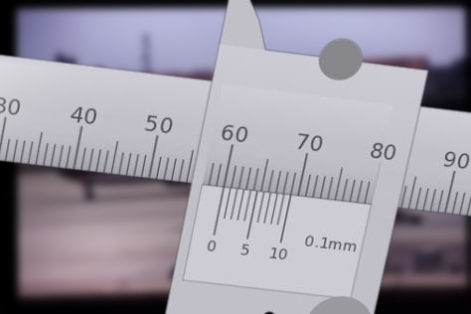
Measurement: 60.0 mm
